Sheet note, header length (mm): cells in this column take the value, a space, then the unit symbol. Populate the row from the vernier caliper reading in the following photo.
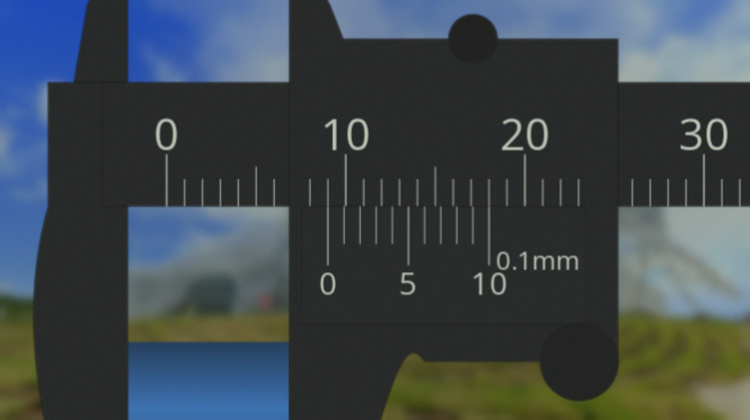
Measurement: 9.0 mm
